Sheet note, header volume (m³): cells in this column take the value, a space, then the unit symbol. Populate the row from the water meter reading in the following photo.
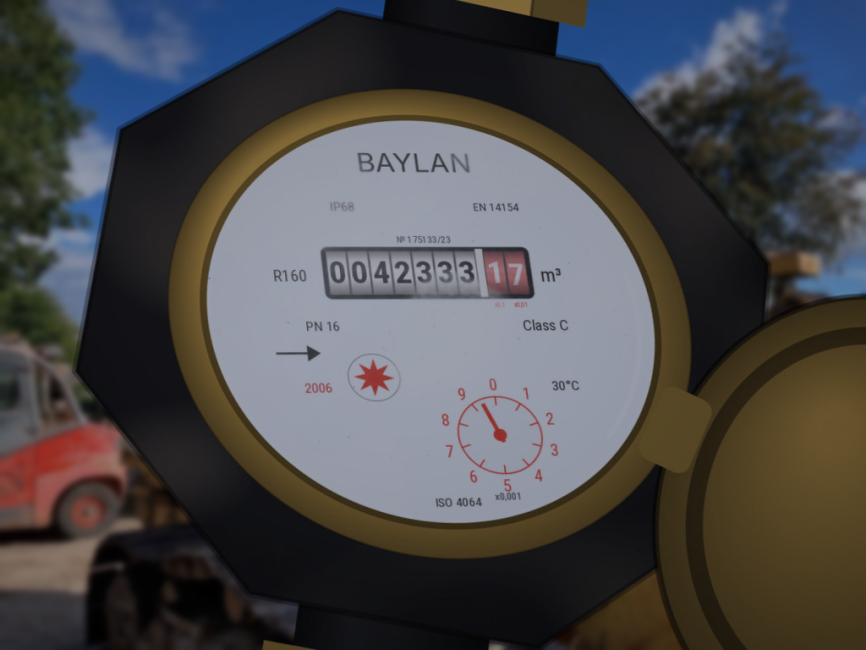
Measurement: 42333.169 m³
